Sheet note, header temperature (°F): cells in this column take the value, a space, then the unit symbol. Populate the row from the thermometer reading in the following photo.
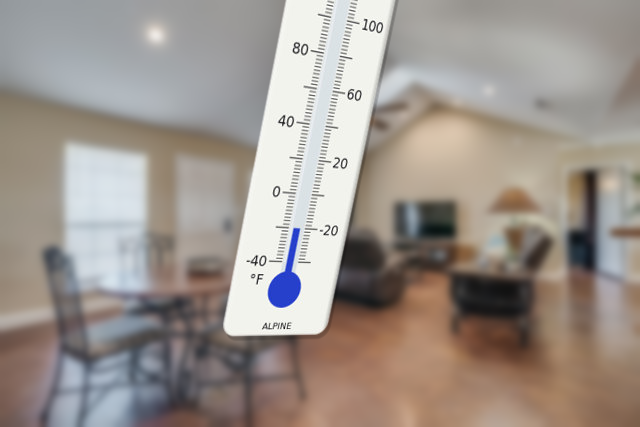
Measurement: -20 °F
